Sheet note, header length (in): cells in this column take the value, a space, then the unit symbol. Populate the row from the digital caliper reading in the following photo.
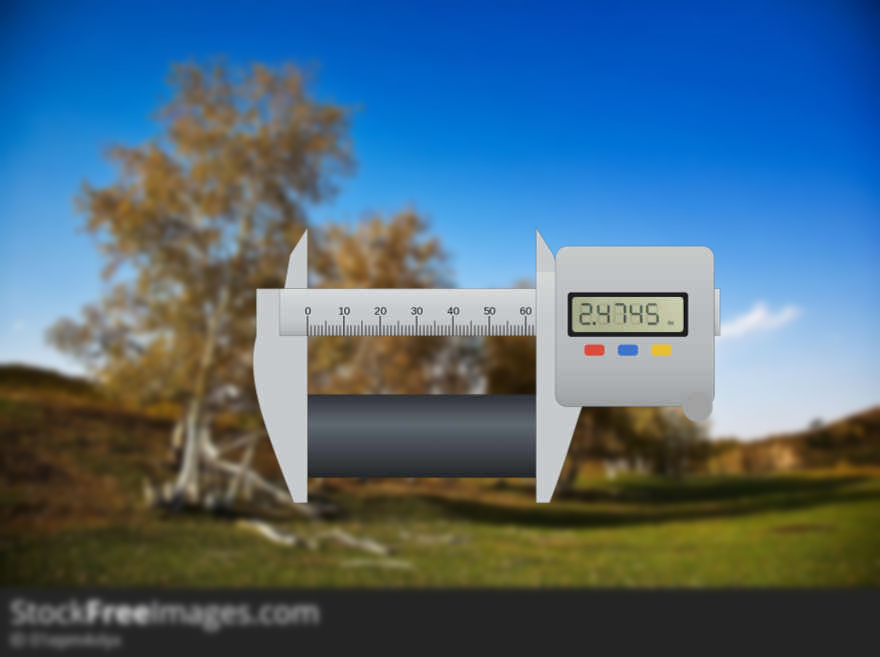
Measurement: 2.4745 in
